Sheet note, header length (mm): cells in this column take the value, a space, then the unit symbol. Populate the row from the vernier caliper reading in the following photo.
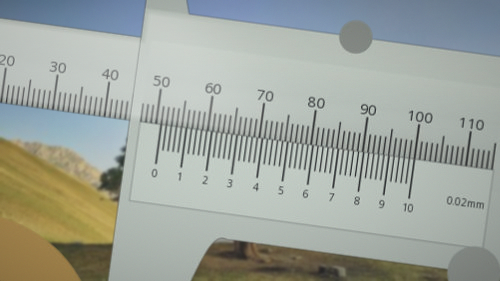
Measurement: 51.0 mm
